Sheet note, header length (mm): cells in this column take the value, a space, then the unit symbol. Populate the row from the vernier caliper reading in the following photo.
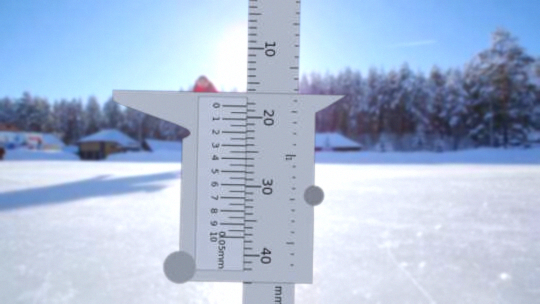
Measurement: 18.4 mm
